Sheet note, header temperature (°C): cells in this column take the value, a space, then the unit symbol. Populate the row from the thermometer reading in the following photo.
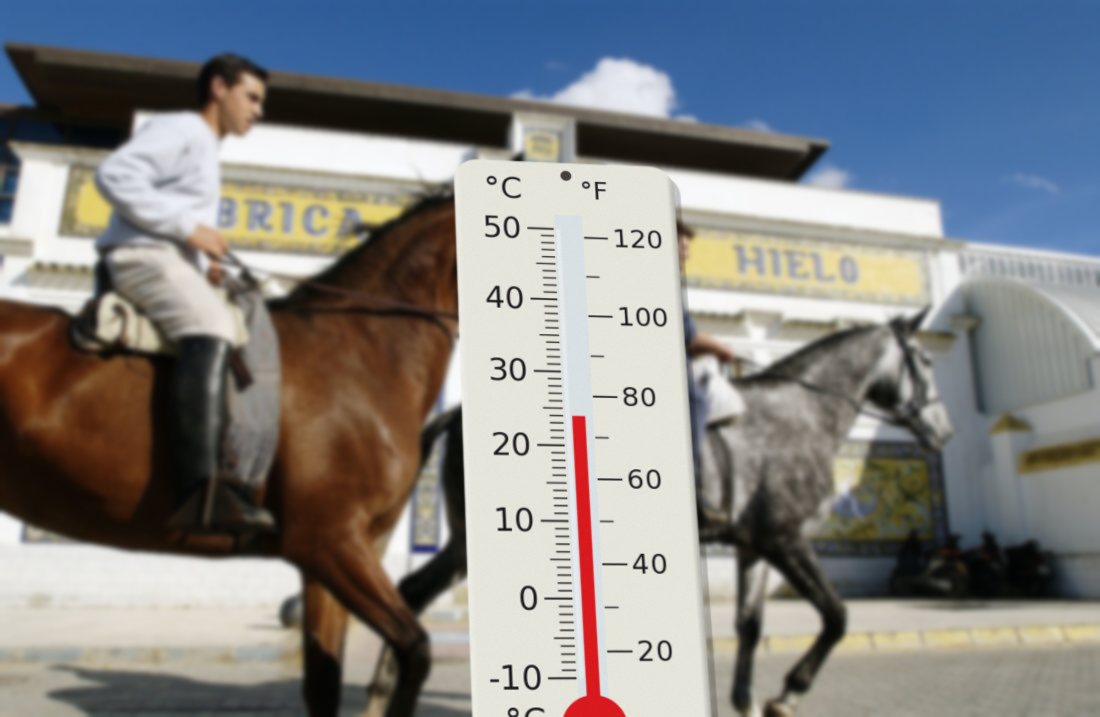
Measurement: 24 °C
